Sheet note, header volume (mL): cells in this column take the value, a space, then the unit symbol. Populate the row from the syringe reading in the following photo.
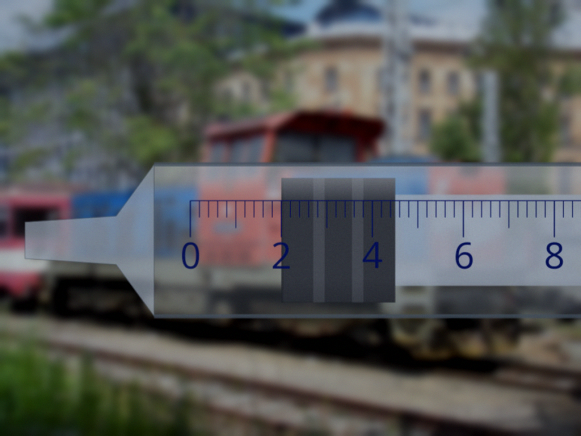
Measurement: 2 mL
